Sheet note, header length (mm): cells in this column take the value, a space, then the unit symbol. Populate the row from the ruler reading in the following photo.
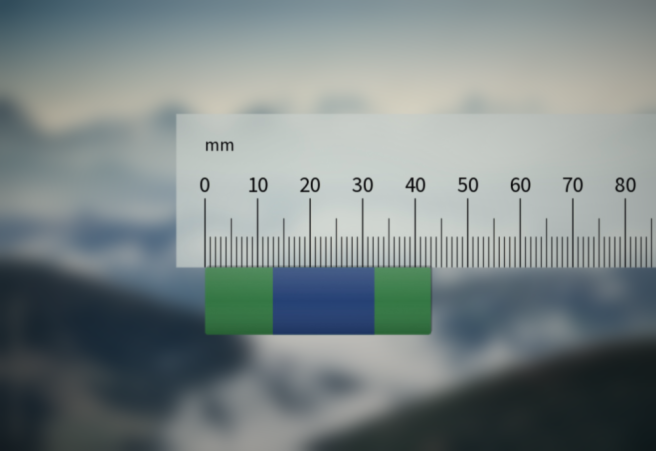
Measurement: 43 mm
